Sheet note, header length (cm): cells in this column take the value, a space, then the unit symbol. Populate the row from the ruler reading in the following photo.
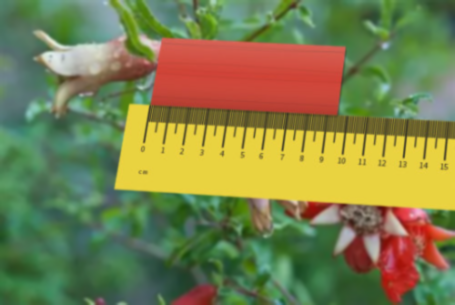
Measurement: 9.5 cm
